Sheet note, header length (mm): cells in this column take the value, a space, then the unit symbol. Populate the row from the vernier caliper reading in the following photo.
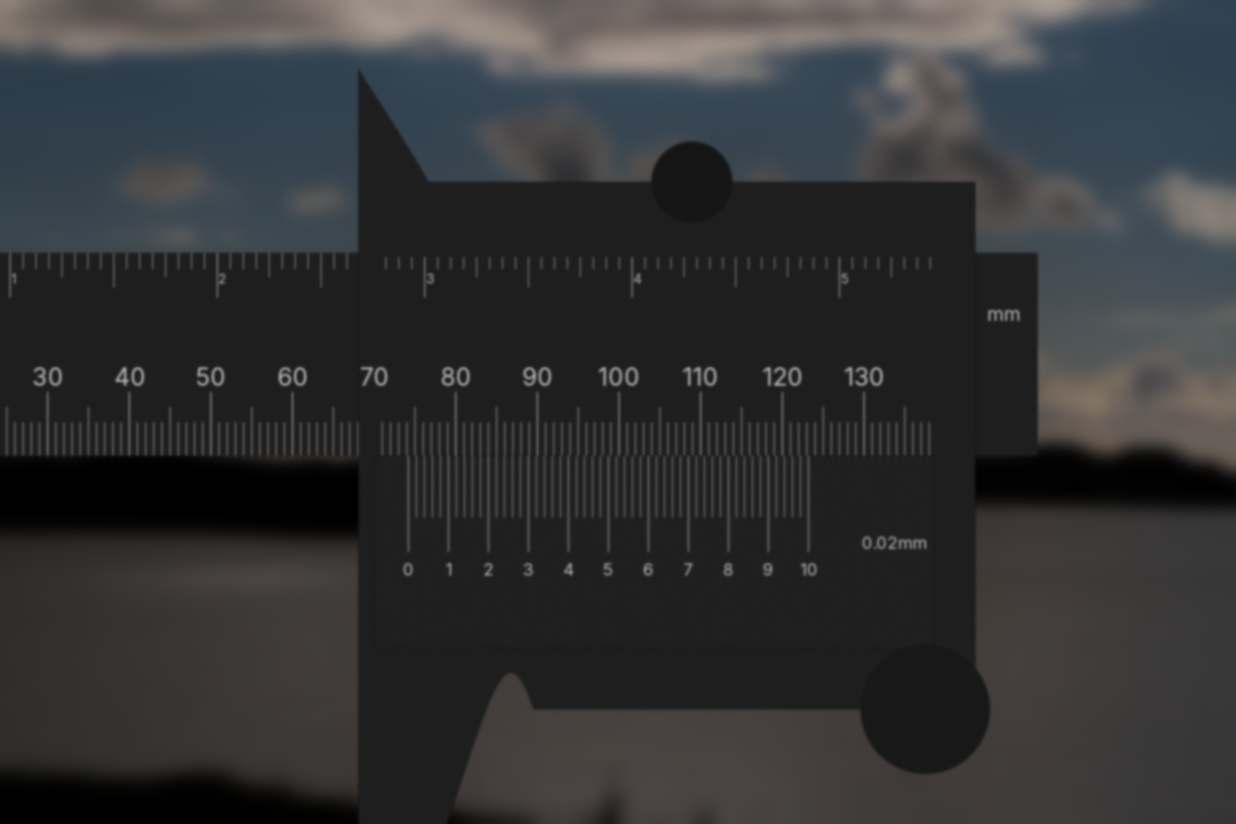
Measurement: 74.2 mm
